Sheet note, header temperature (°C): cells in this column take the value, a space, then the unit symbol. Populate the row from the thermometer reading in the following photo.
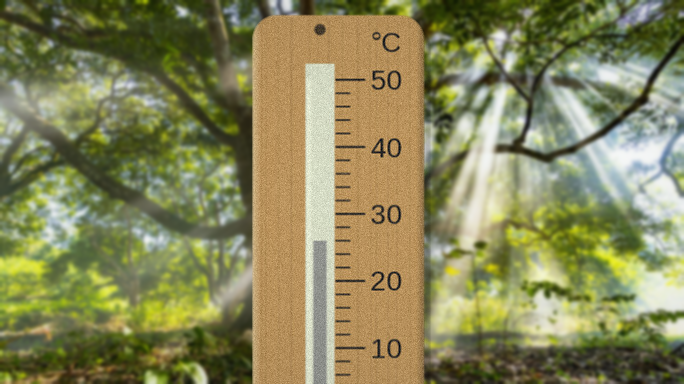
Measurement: 26 °C
